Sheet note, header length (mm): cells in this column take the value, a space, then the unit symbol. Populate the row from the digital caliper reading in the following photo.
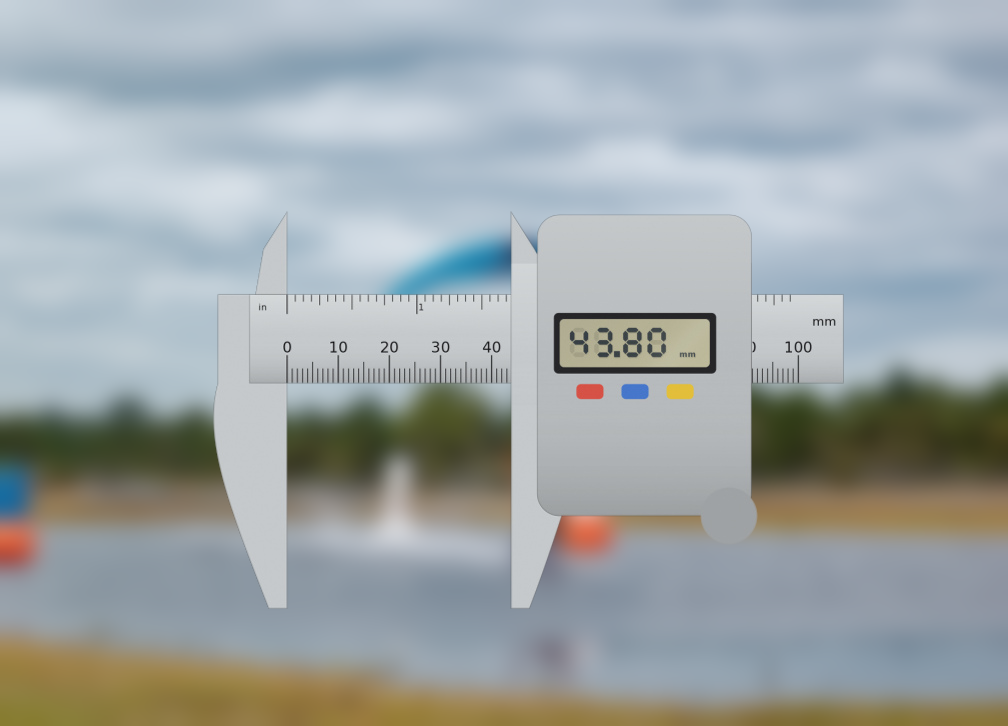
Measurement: 43.80 mm
